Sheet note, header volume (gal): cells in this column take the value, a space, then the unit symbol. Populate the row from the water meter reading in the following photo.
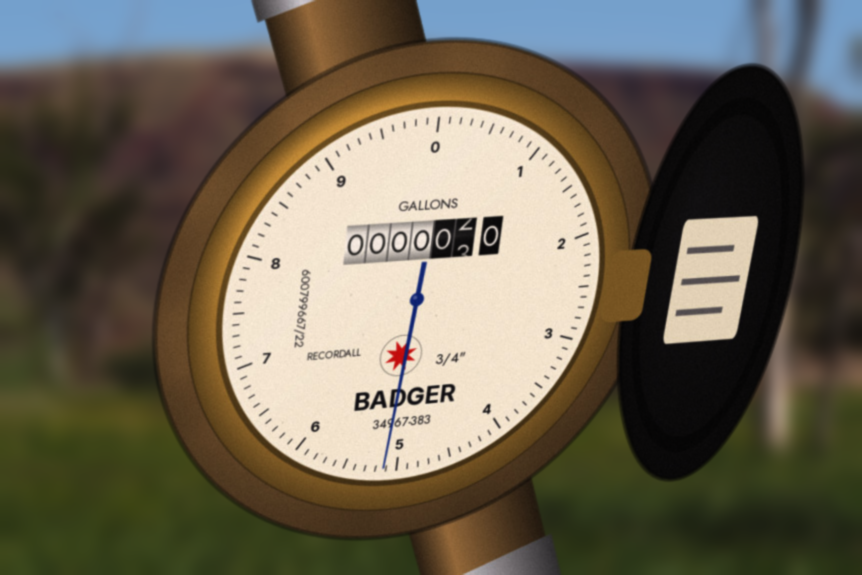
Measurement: 25.1 gal
